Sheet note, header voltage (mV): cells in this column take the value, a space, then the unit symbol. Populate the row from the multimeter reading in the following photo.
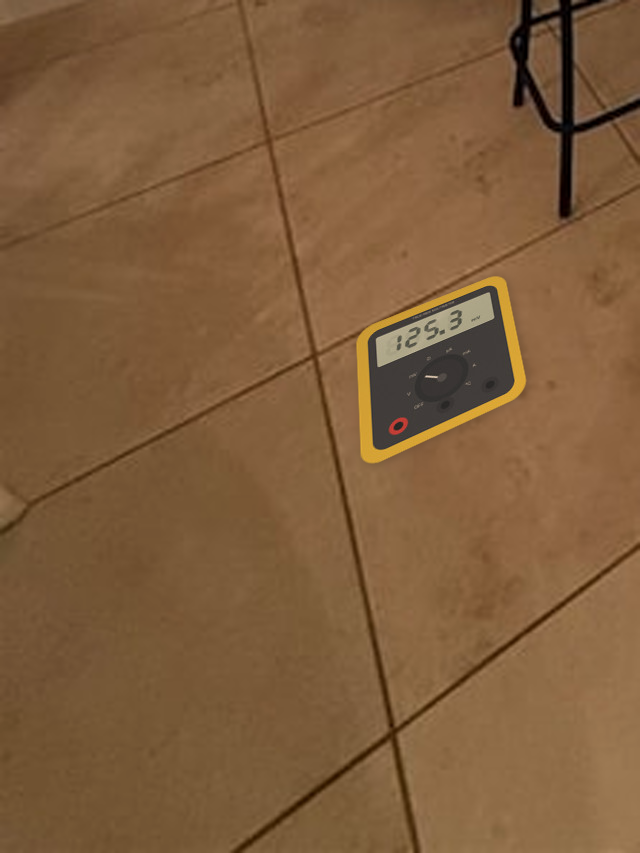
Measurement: 125.3 mV
